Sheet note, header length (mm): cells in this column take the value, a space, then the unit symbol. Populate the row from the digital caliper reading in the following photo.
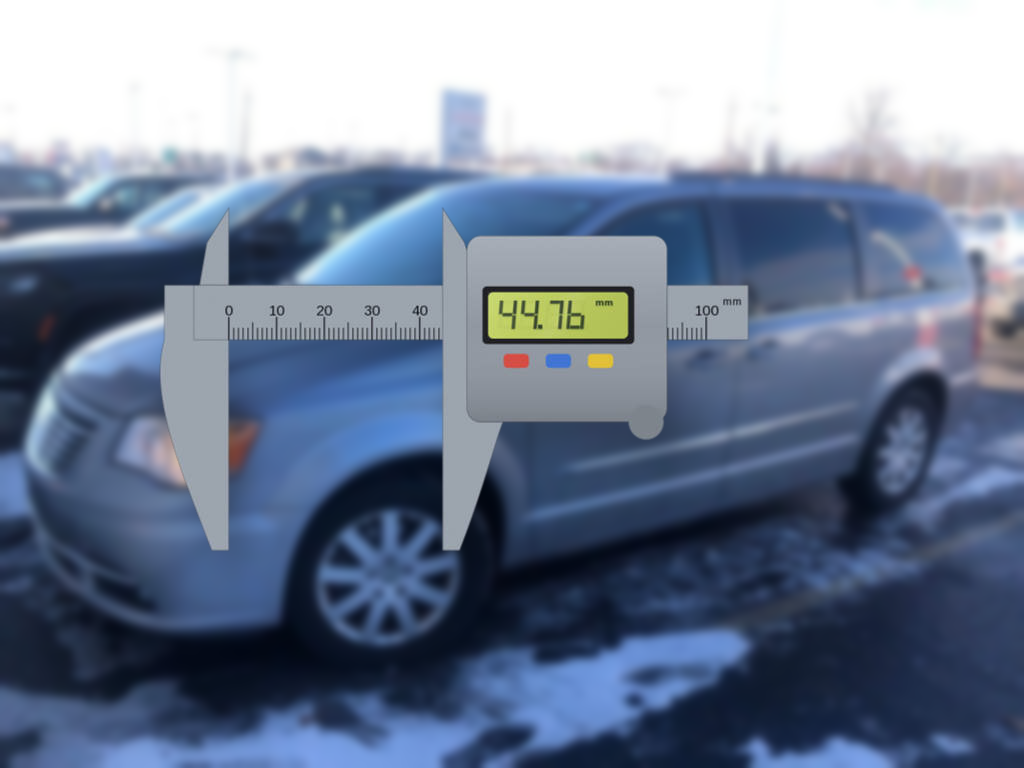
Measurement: 44.76 mm
